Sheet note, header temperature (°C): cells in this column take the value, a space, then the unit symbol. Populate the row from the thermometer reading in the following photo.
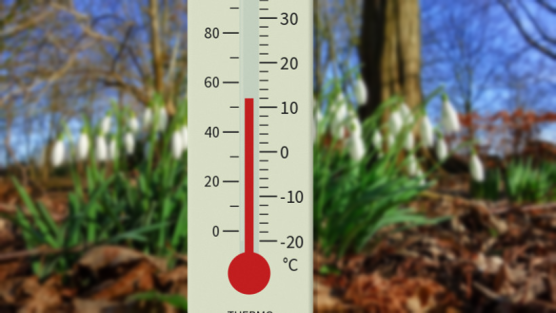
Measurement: 12 °C
